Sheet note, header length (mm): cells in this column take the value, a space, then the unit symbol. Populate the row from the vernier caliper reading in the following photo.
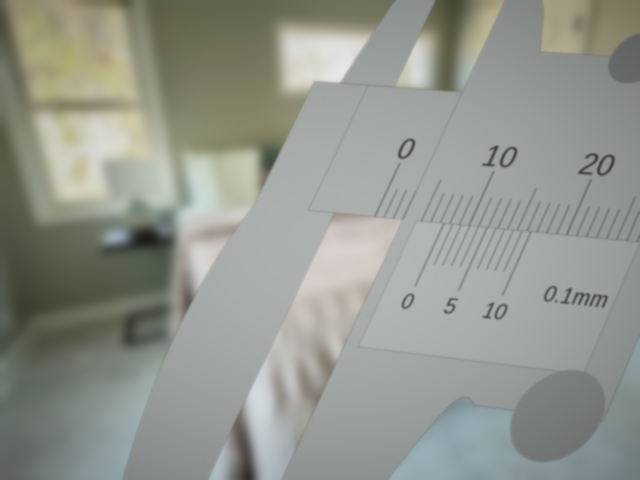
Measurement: 7.4 mm
